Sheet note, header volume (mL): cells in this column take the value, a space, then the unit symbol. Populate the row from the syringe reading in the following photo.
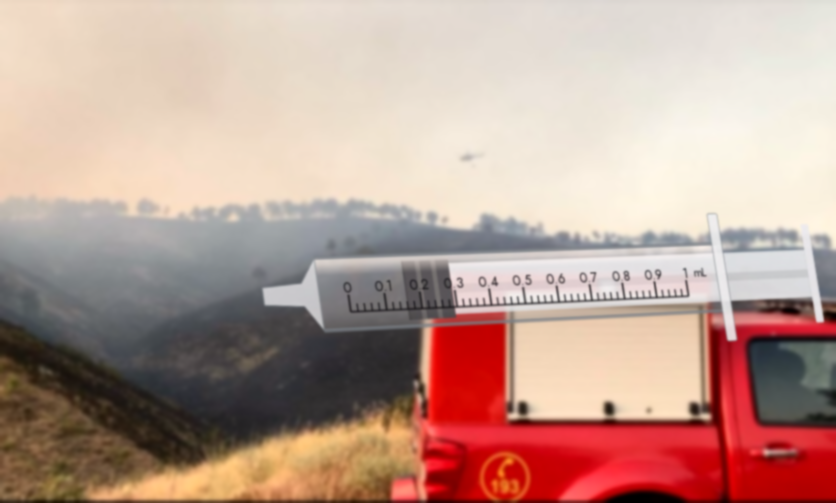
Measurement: 0.16 mL
